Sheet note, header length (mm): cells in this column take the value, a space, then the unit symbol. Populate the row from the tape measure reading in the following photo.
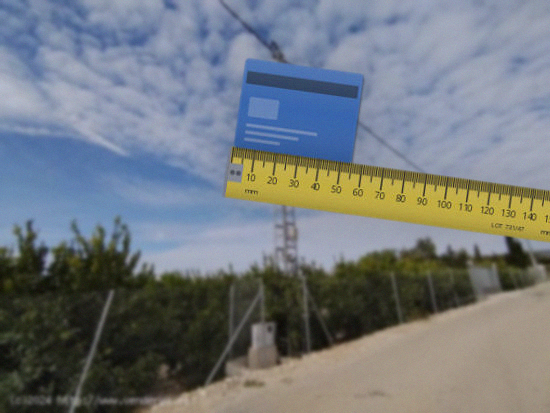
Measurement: 55 mm
